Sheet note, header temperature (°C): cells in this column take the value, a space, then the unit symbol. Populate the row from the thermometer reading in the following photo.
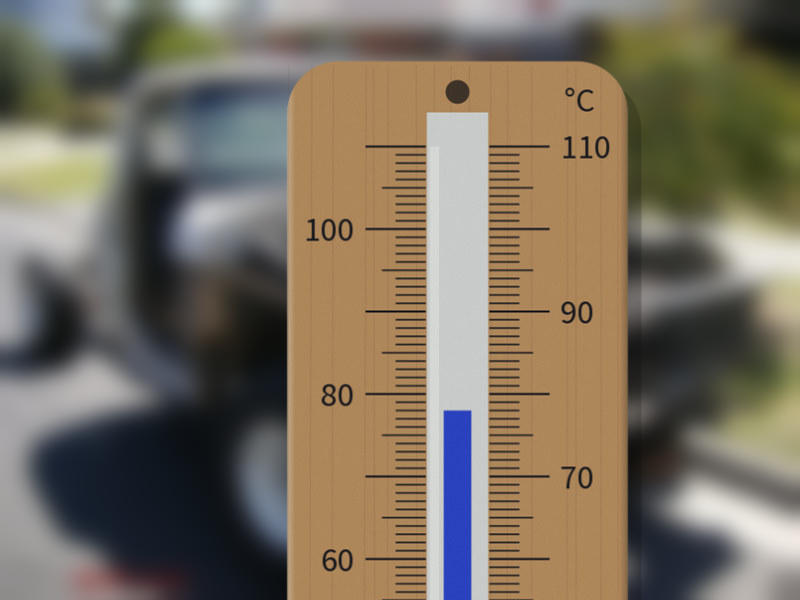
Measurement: 78 °C
